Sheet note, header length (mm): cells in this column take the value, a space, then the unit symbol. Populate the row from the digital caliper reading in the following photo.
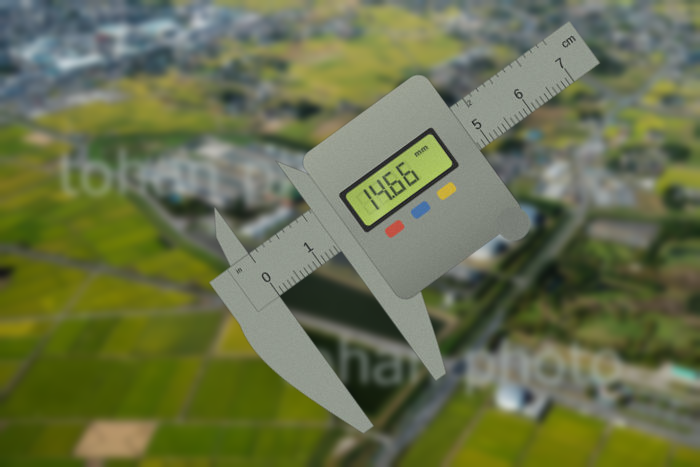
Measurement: 14.66 mm
